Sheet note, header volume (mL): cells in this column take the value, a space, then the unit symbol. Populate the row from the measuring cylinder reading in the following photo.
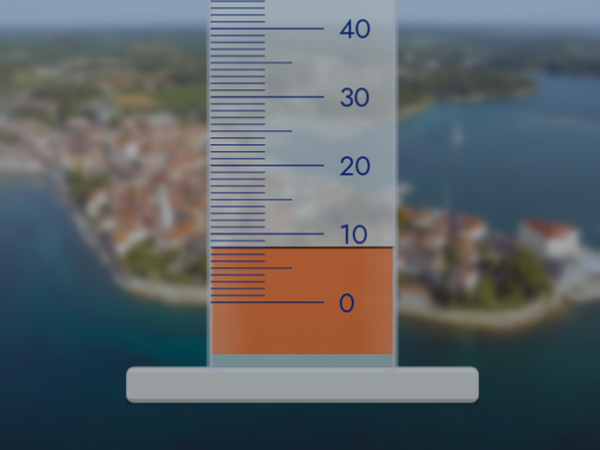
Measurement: 8 mL
